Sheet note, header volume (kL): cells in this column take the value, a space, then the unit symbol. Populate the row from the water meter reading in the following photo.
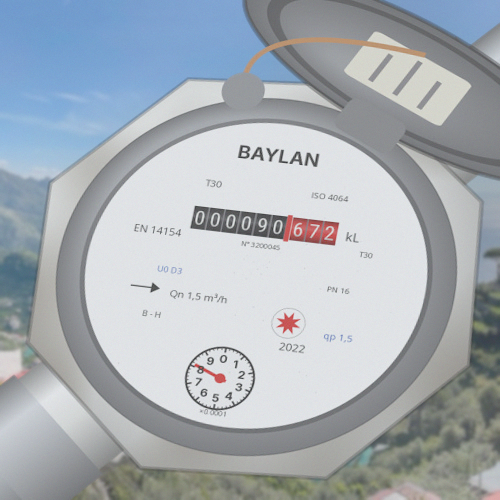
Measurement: 90.6728 kL
